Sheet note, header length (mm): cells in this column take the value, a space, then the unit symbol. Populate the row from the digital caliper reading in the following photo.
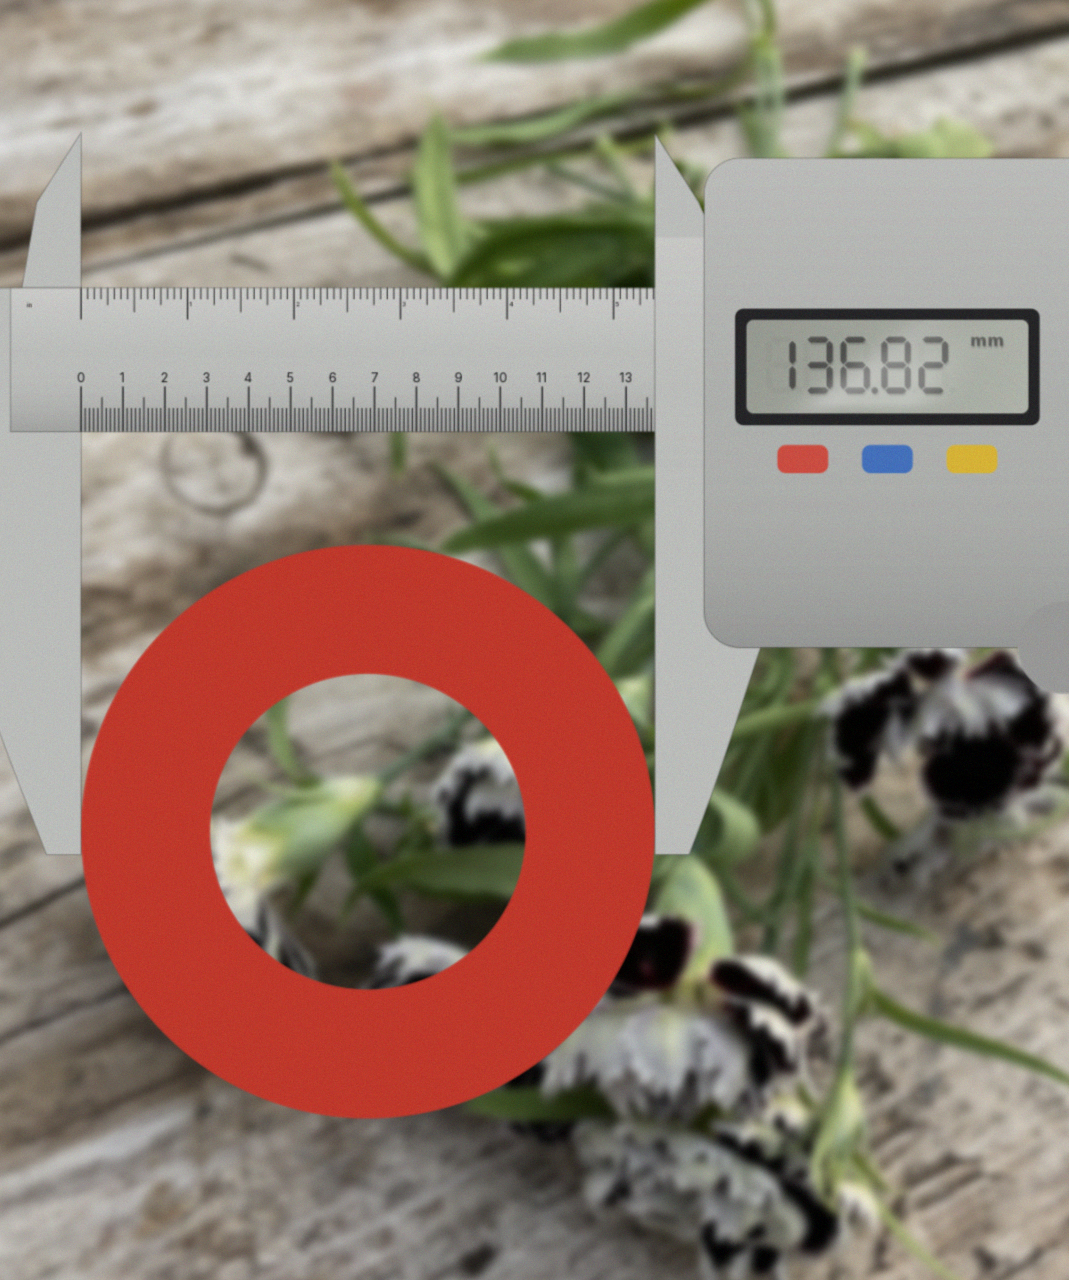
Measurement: 136.82 mm
